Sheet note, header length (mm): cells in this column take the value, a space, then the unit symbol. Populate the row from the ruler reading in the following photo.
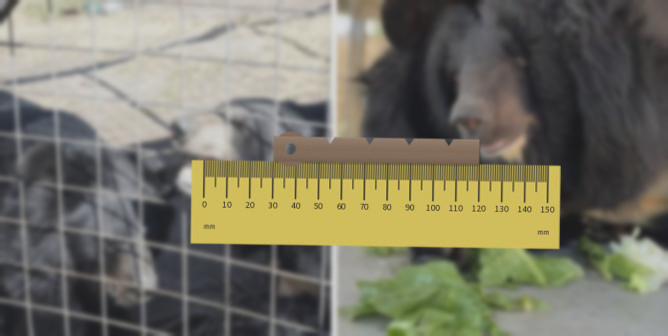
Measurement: 90 mm
